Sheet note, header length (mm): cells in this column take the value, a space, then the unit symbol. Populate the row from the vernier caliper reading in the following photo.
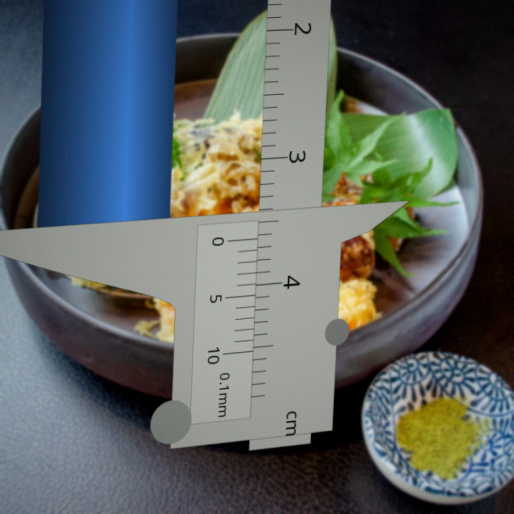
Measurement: 36.3 mm
